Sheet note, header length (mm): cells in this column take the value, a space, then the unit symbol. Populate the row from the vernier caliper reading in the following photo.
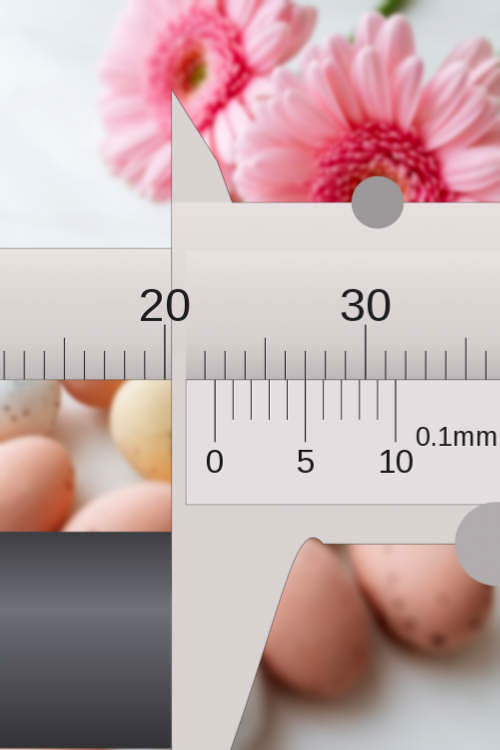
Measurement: 22.5 mm
